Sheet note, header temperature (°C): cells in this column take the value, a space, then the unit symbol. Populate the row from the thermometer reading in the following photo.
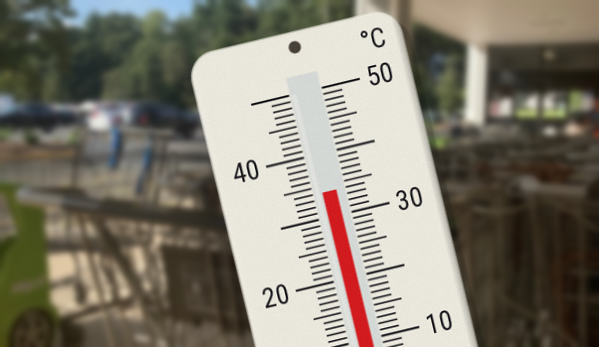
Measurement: 34 °C
